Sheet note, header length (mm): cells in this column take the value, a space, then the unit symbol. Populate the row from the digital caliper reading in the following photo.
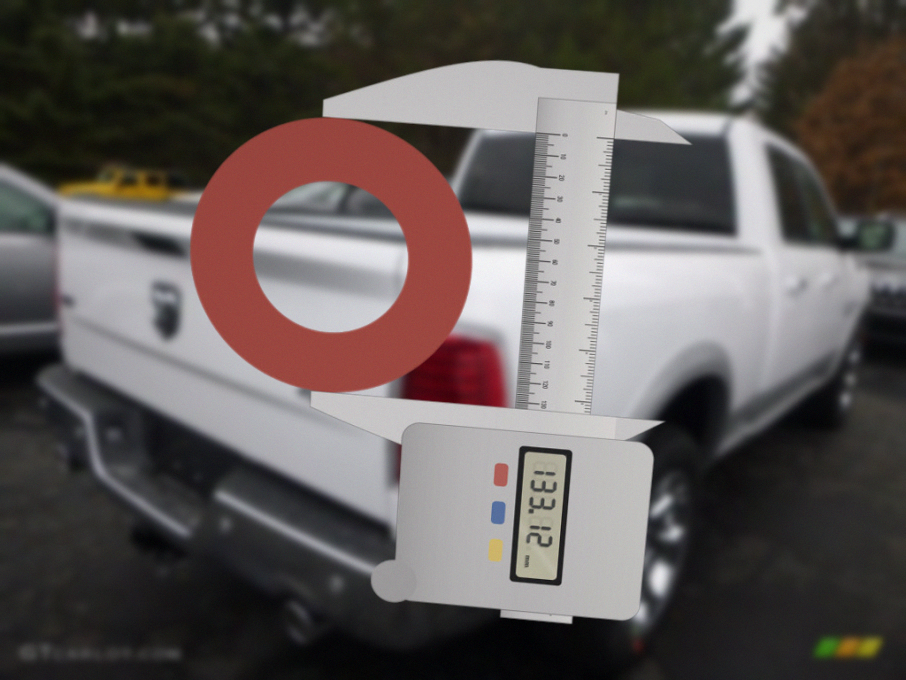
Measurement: 133.12 mm
